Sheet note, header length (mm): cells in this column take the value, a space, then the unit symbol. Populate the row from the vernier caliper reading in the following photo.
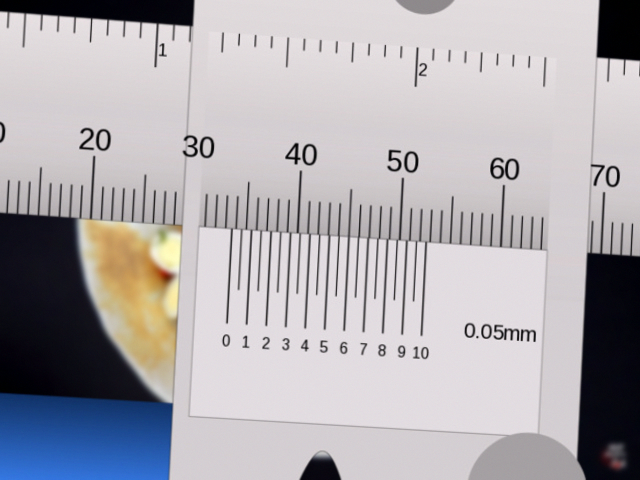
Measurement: 33.6 mm
